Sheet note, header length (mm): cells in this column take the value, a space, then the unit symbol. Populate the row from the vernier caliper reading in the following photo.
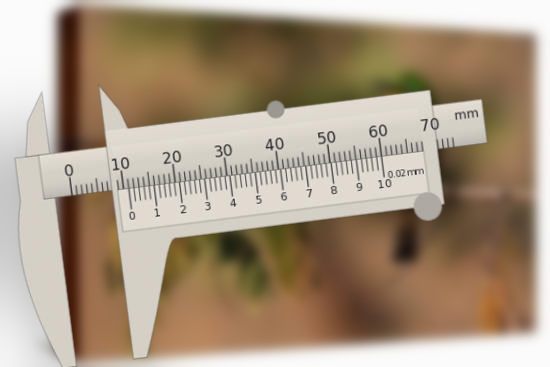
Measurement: 11.0 mm
